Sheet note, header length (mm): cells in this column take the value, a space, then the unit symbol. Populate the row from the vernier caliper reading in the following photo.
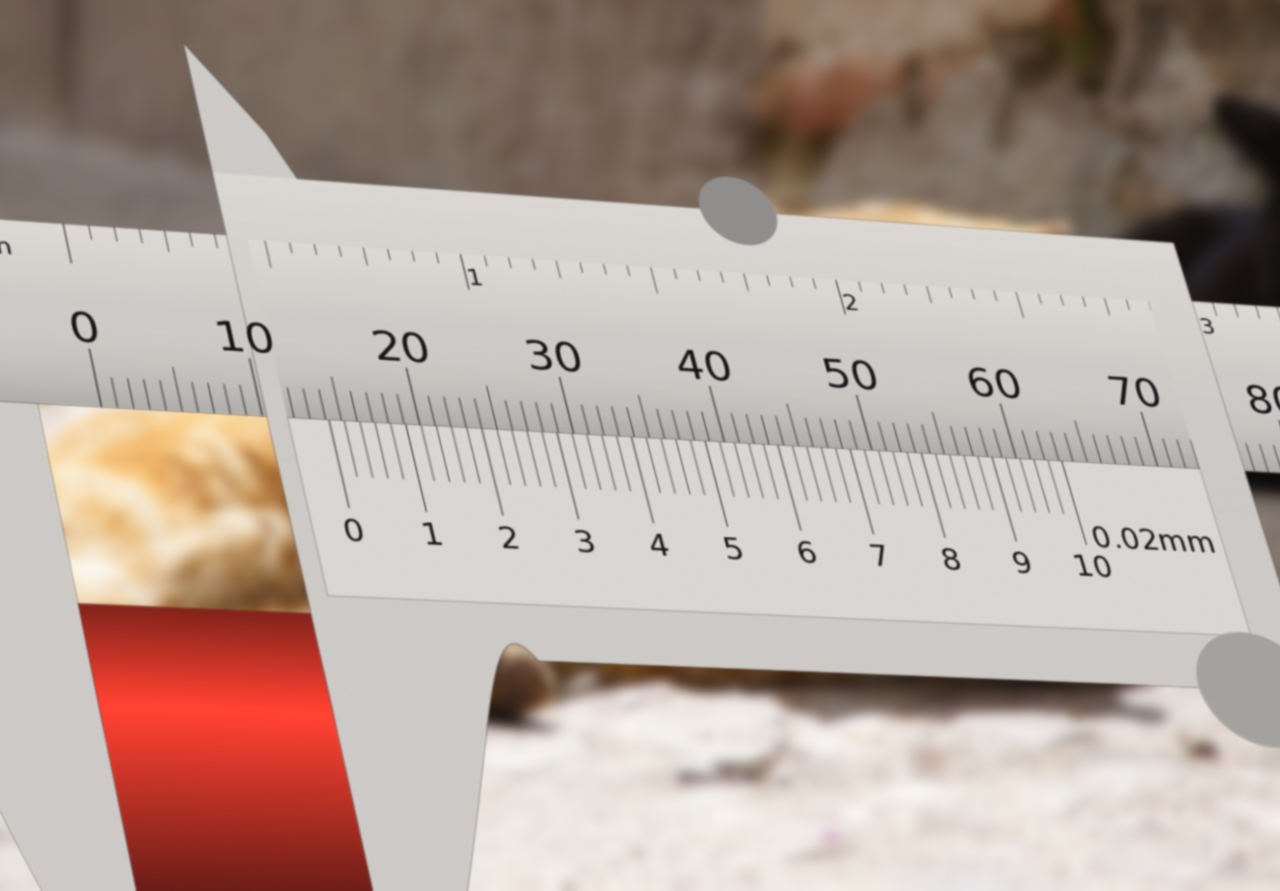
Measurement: 14.2 mm
